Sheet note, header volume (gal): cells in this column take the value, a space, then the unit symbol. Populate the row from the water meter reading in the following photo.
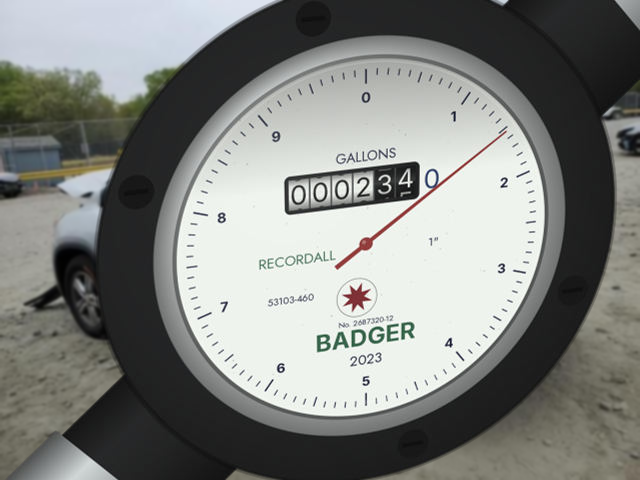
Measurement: 2341.5 gal
